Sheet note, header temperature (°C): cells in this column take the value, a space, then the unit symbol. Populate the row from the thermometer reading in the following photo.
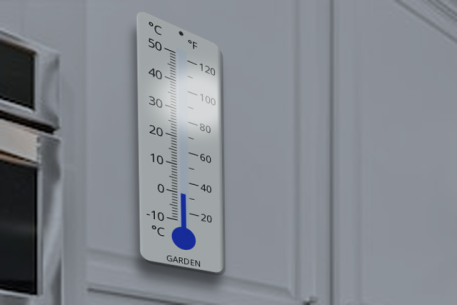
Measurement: 0 °C
